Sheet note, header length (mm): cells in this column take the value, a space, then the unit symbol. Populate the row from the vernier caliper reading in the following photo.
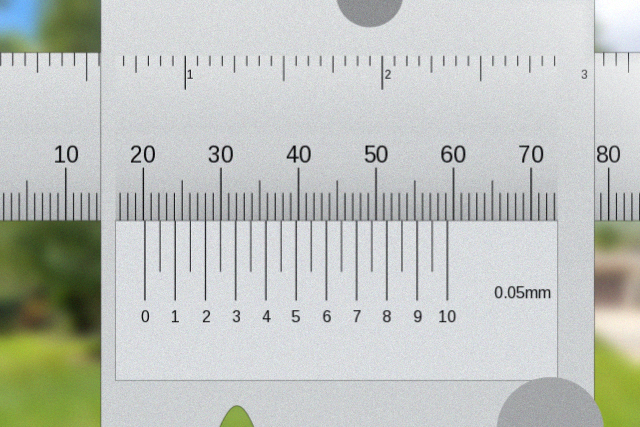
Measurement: 20.2 mm
